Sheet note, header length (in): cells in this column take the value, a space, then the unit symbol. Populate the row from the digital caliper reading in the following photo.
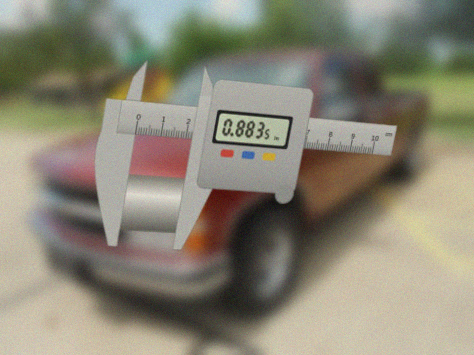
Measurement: 0.8835 in
